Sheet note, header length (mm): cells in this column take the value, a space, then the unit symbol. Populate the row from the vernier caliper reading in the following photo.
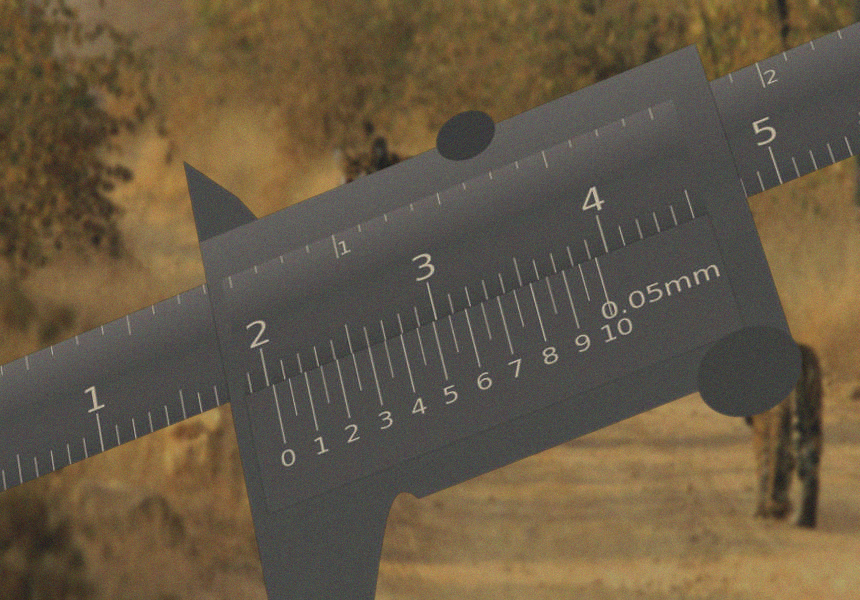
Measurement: 20.3 mm
